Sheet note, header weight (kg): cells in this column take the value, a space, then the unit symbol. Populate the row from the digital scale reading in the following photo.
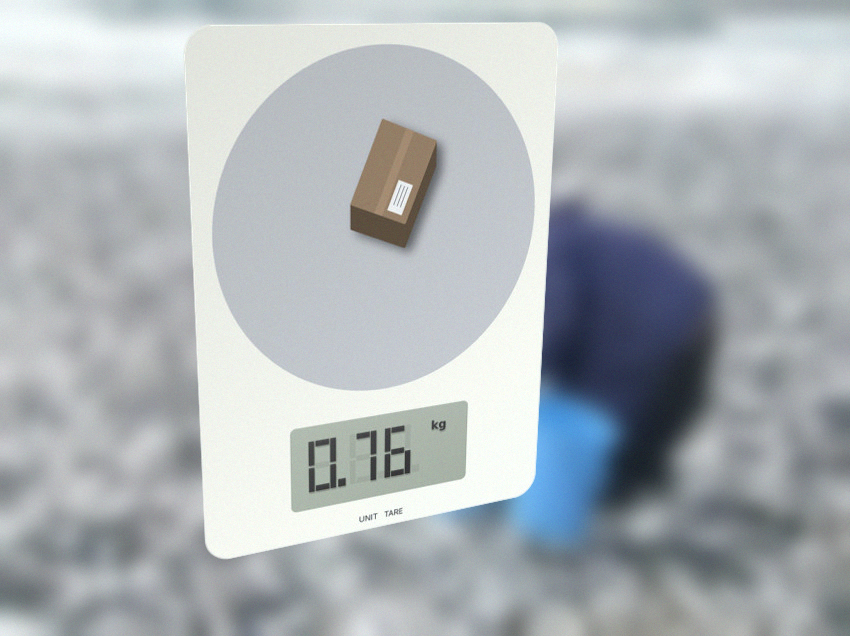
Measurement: 0.76 kg
